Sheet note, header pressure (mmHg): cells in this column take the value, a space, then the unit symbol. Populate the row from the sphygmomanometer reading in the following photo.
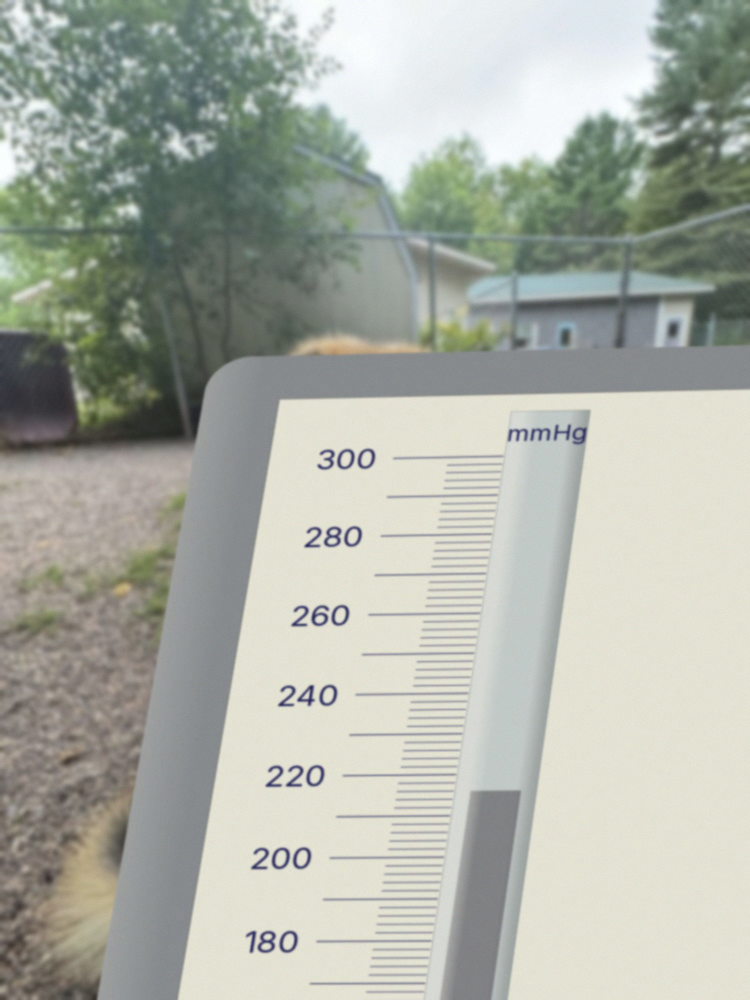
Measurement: 216 mmHg
